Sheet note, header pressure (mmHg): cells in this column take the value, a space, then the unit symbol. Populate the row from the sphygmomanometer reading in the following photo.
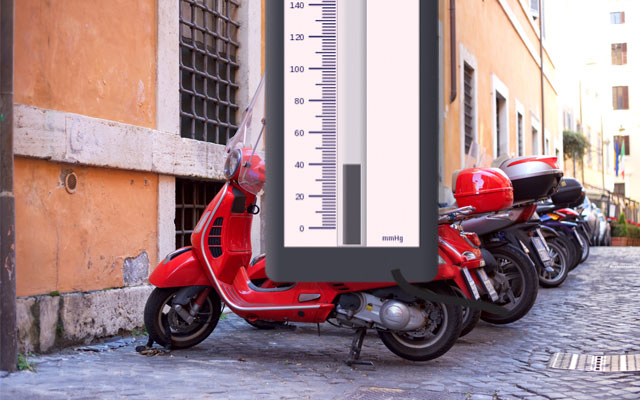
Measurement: 40 mmHg
